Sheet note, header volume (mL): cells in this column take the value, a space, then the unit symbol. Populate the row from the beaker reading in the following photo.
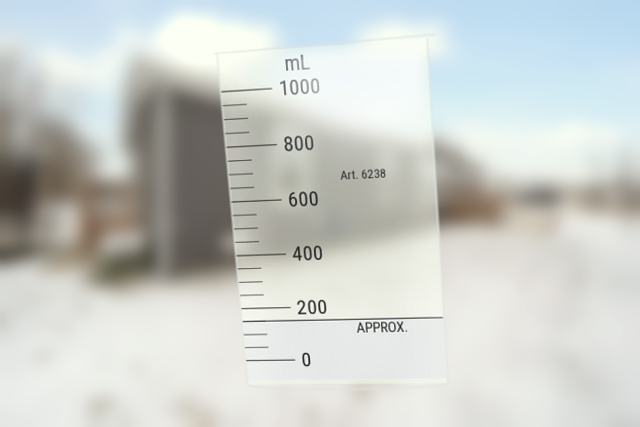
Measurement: 150 mL
